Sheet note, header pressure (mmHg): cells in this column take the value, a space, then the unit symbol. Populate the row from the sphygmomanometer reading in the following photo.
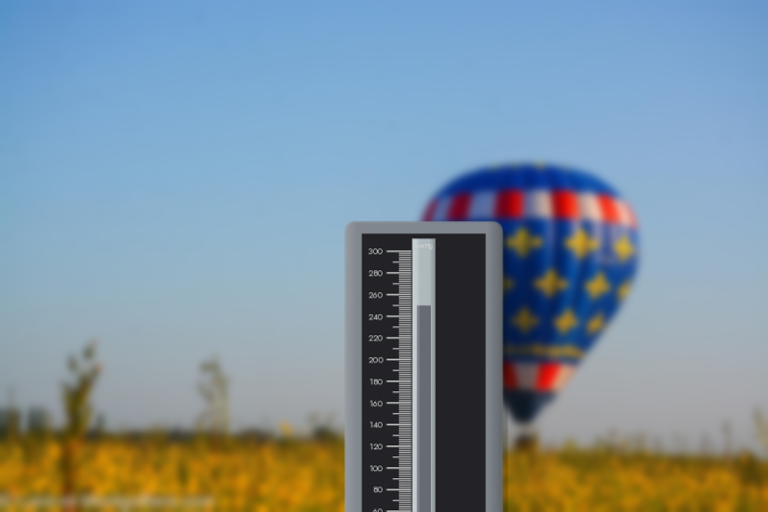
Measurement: 250 mmHg
